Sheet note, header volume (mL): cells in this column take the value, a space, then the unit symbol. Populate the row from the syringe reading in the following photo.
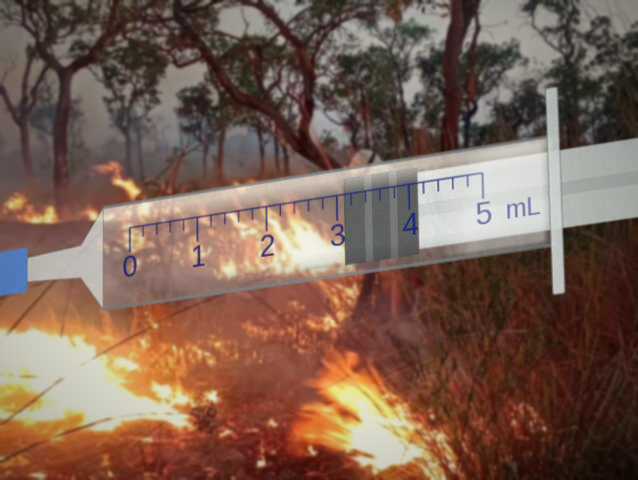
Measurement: 3.1 mL
